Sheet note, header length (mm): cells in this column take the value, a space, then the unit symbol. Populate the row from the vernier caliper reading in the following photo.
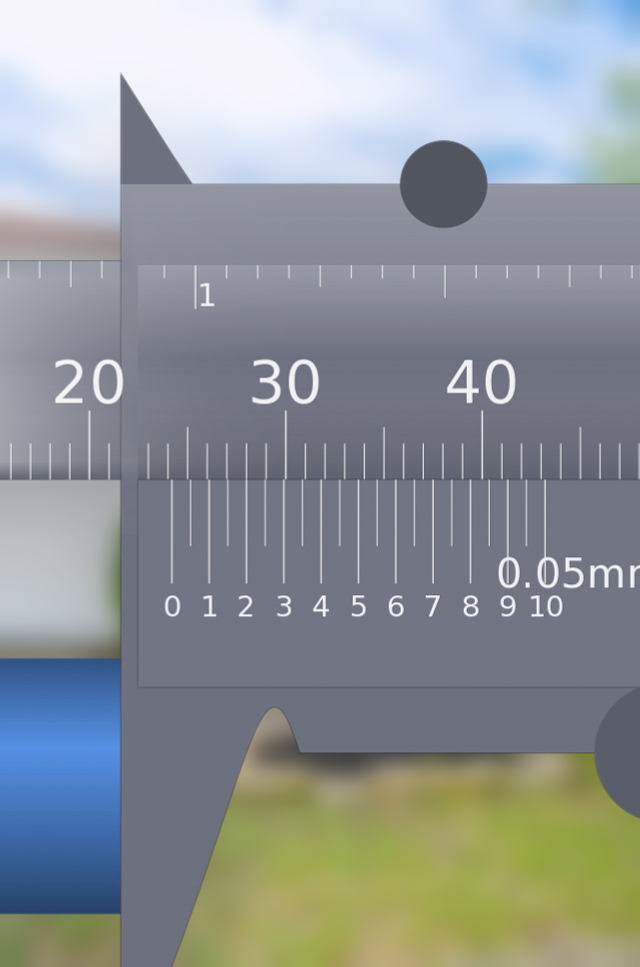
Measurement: 24.2 mm
